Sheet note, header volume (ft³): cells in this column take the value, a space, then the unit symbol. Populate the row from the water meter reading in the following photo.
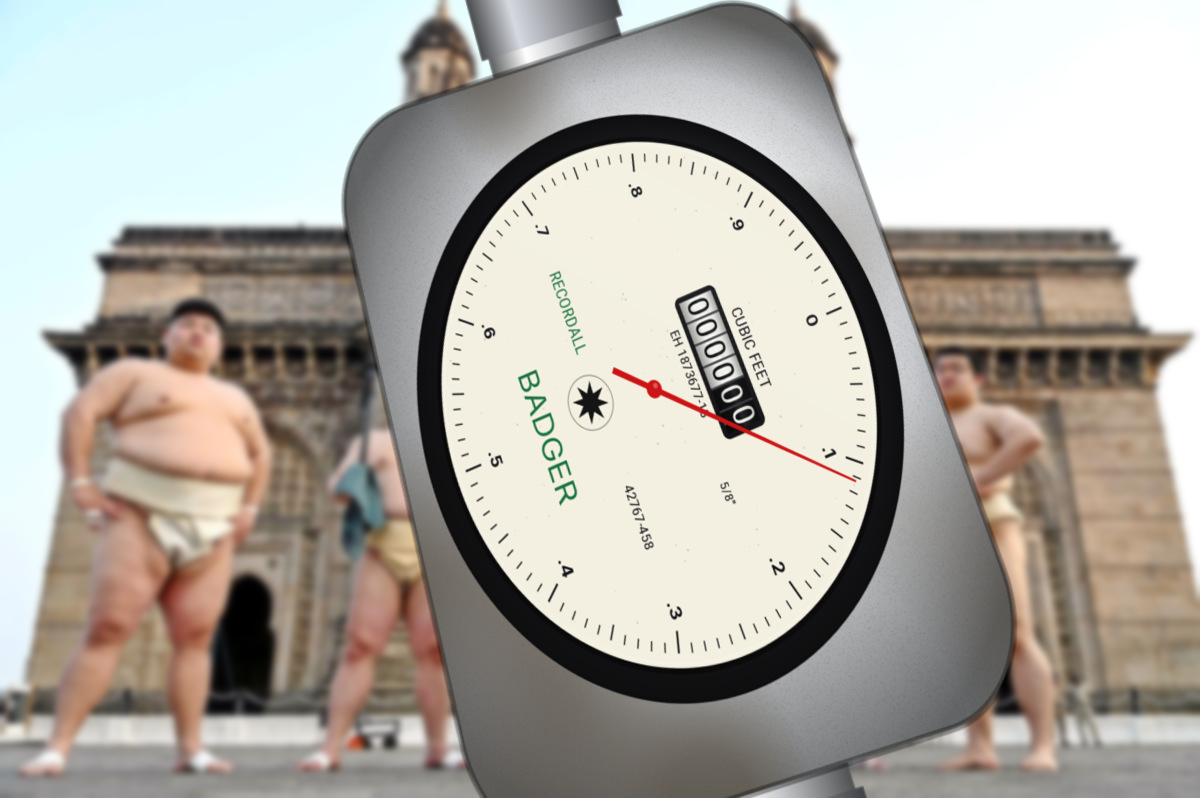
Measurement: 0.11 ft³
